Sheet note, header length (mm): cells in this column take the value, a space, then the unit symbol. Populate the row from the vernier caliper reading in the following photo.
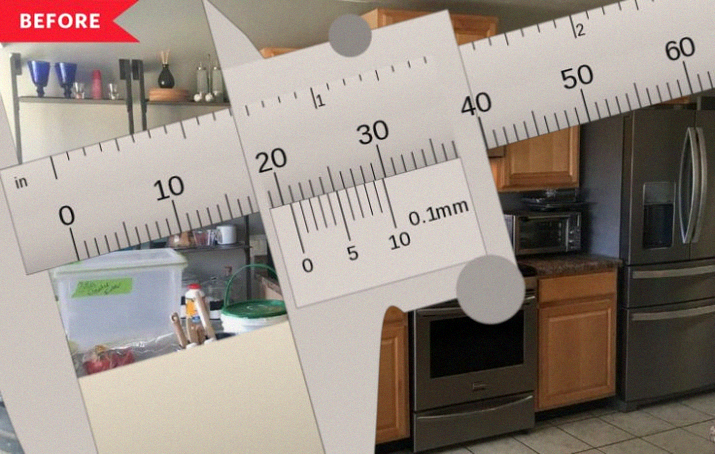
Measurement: 20.7 mm
